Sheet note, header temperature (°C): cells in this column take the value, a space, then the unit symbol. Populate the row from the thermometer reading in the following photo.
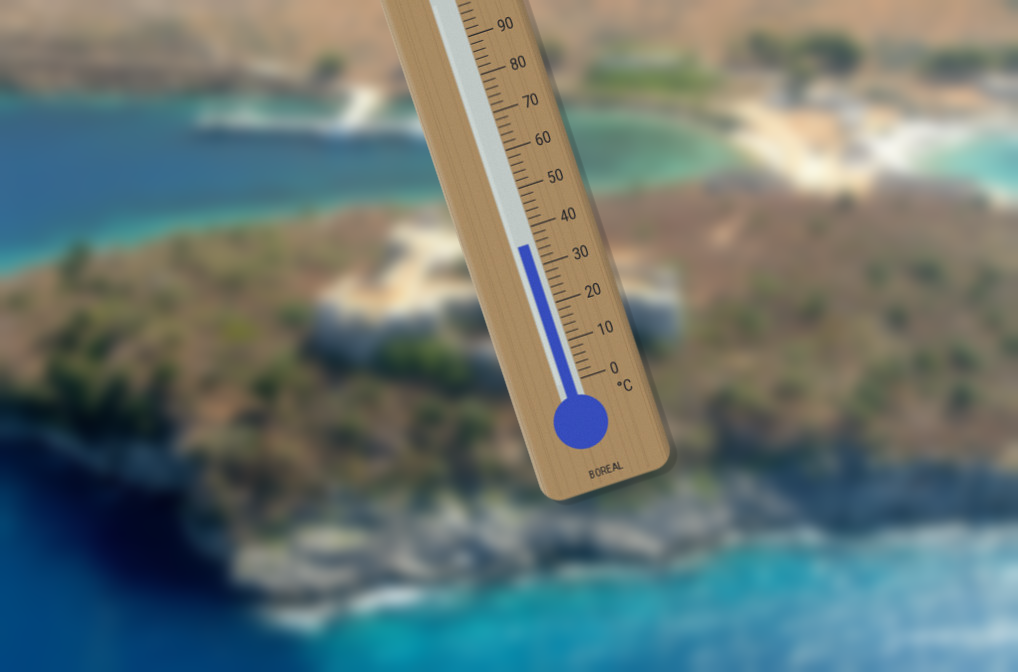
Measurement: 36 °C
